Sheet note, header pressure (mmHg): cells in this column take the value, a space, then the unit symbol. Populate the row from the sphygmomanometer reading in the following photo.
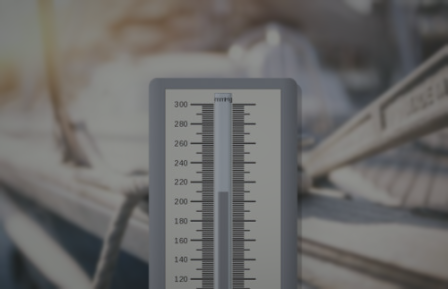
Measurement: 210 mmHg
